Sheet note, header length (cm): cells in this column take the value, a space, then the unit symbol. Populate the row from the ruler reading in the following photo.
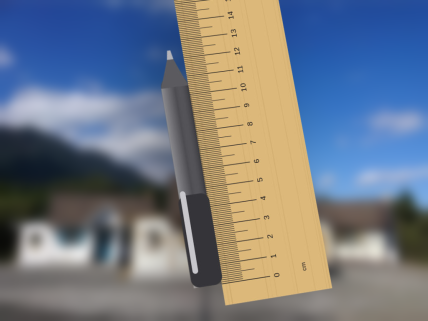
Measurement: 12.5 cm
